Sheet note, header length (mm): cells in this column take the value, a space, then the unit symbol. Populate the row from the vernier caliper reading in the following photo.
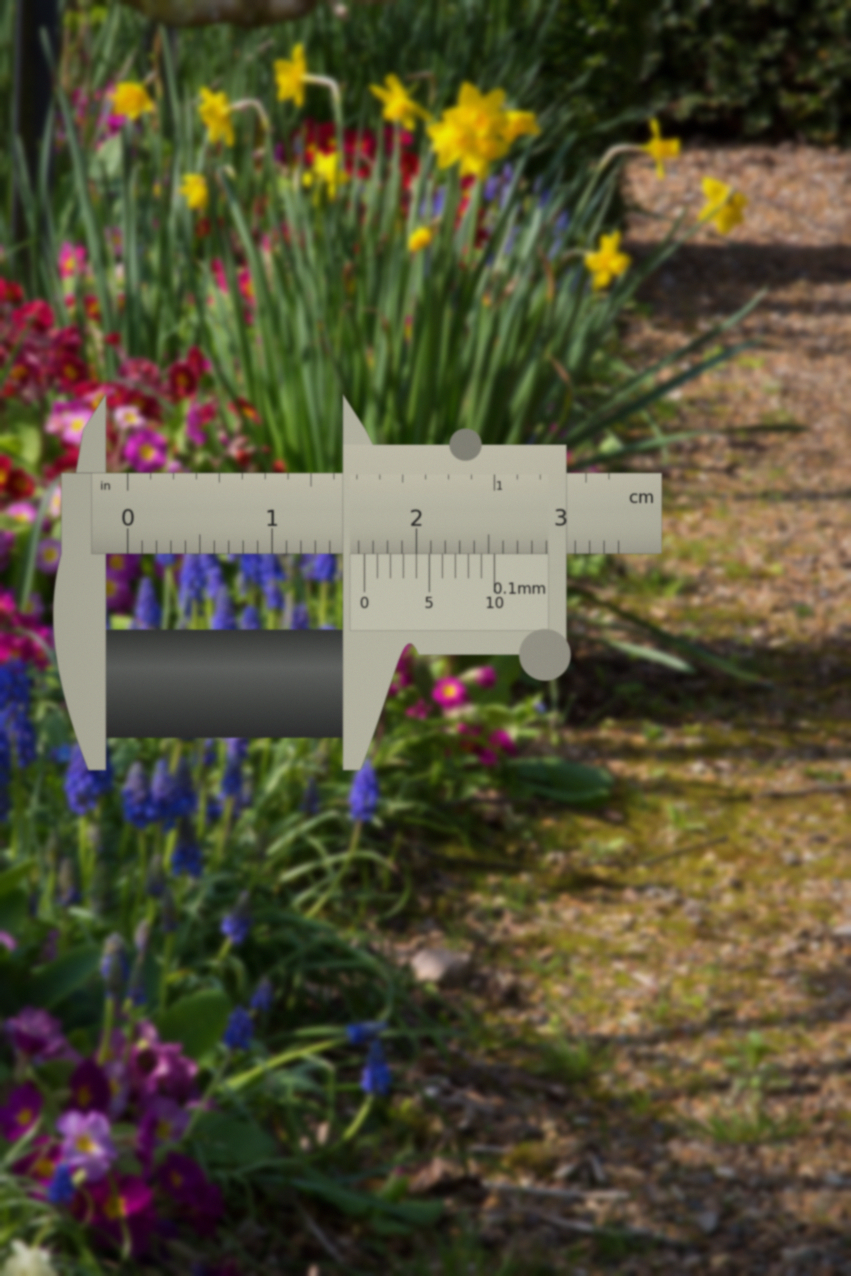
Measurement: 16.4 mm
